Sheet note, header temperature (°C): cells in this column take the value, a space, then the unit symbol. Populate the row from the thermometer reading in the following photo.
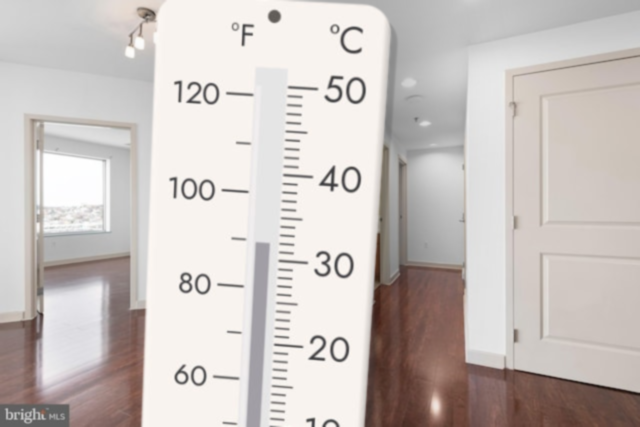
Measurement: 32 °C
